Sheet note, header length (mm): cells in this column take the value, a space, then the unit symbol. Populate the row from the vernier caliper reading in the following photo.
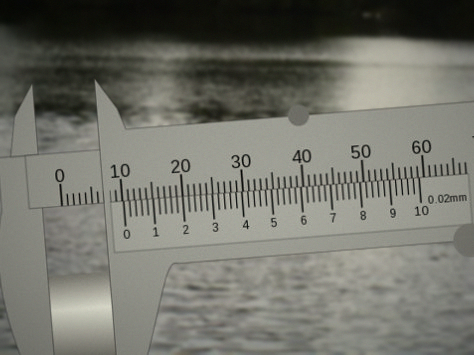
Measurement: 10.2 mm
